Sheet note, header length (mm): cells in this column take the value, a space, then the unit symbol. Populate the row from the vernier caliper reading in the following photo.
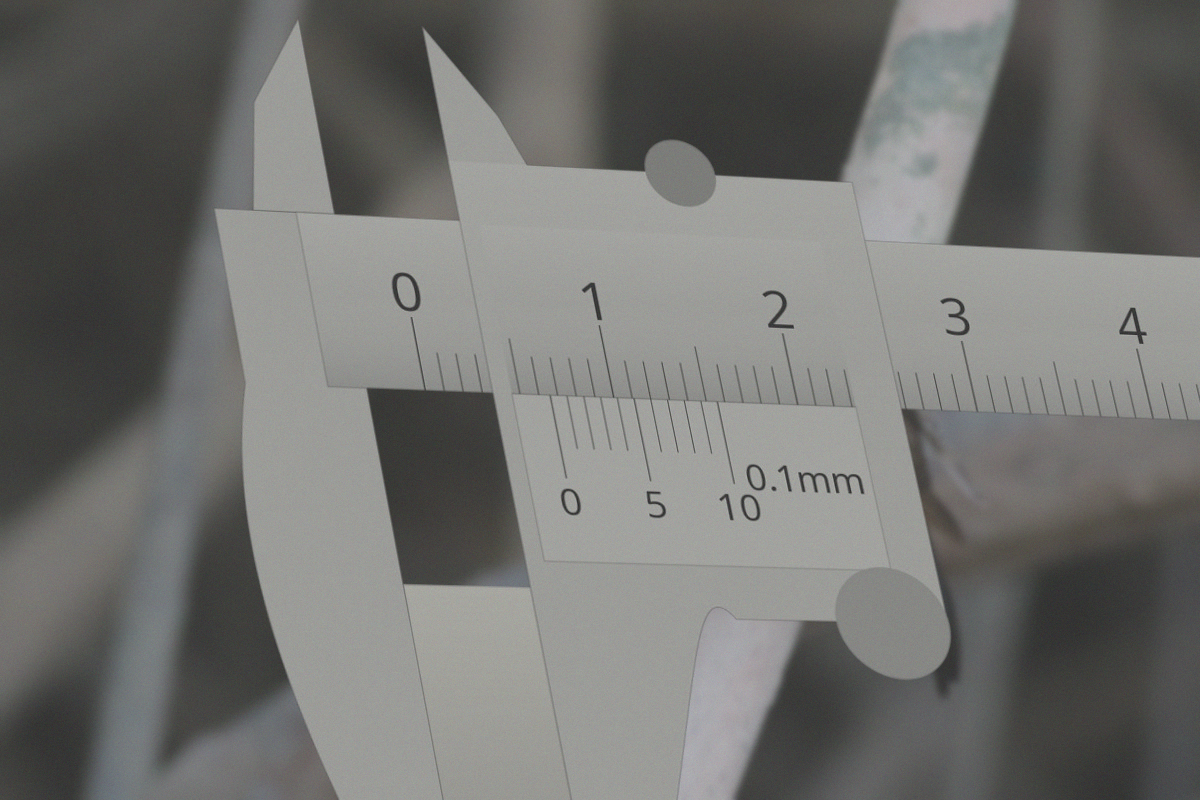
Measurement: 6.6 mm
